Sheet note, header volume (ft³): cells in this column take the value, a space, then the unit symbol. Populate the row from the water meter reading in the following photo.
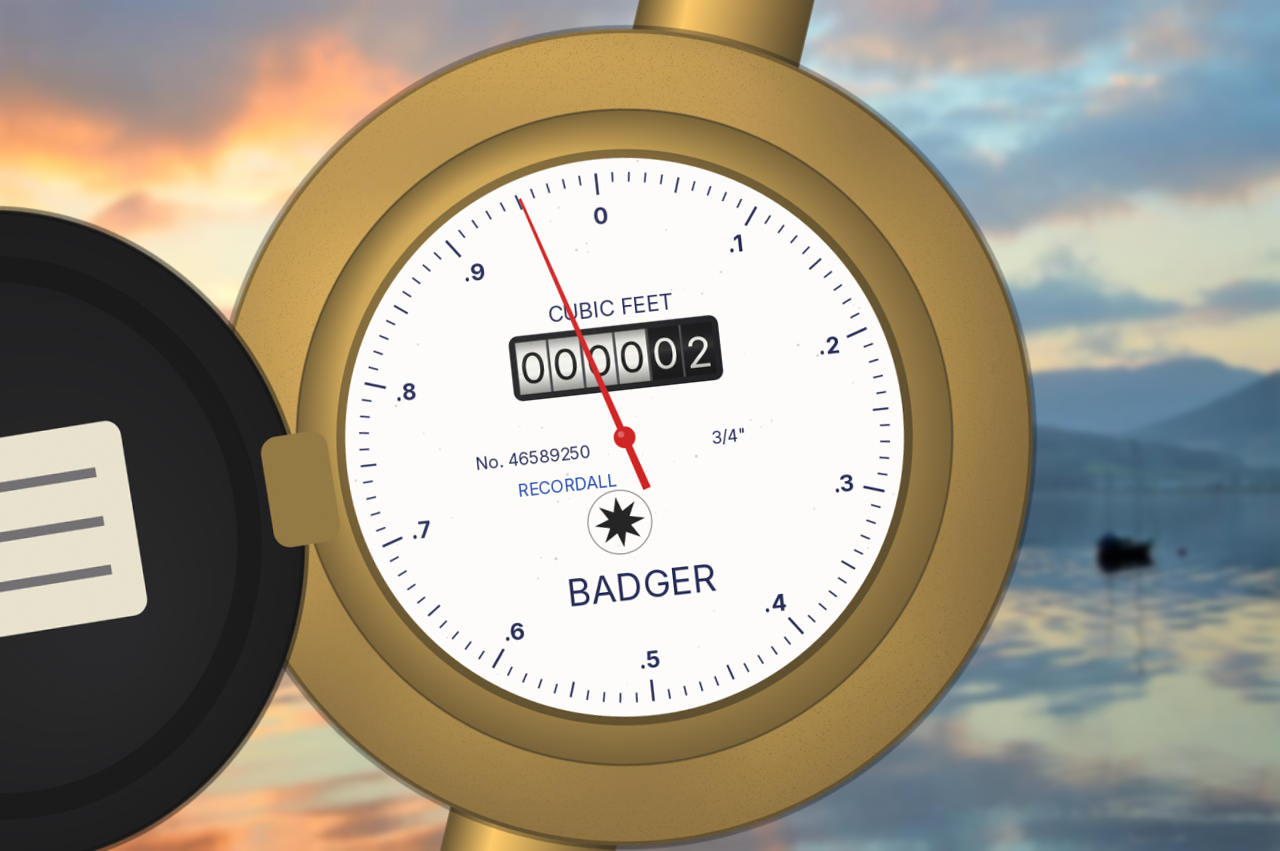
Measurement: 1.95 ft³
